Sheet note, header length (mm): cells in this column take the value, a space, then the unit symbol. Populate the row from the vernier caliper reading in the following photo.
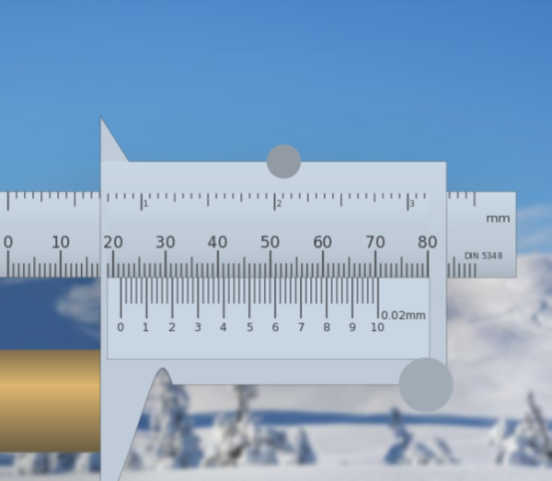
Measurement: 21.5 mm
